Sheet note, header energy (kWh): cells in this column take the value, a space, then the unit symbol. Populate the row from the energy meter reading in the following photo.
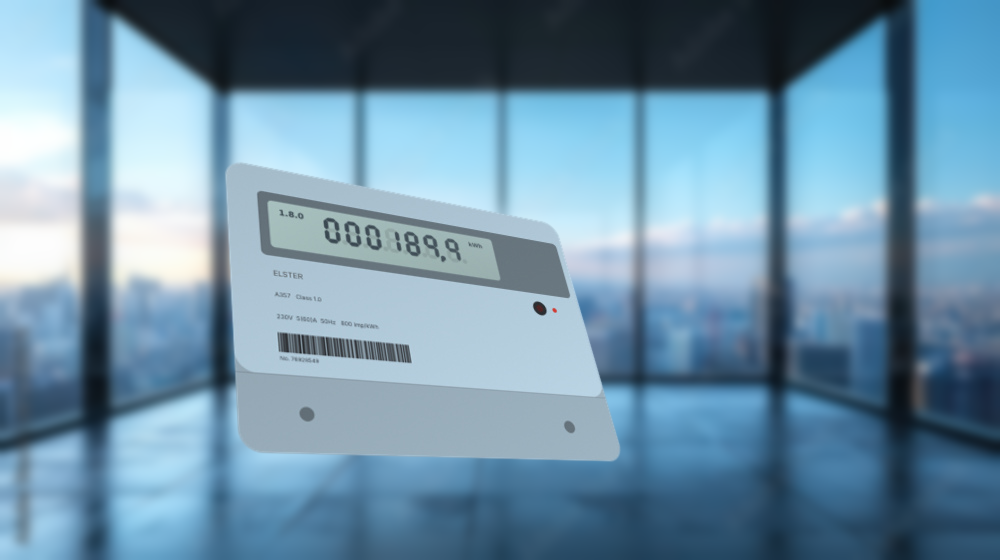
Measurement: 189.9 kWh
